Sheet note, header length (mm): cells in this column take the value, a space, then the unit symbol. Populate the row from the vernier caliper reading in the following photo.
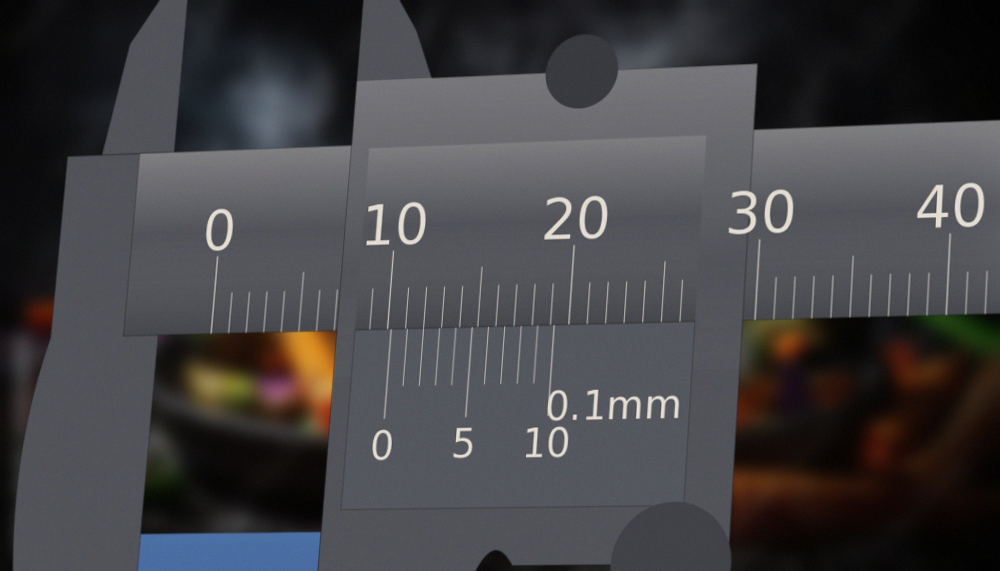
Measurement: 10.2 mm
